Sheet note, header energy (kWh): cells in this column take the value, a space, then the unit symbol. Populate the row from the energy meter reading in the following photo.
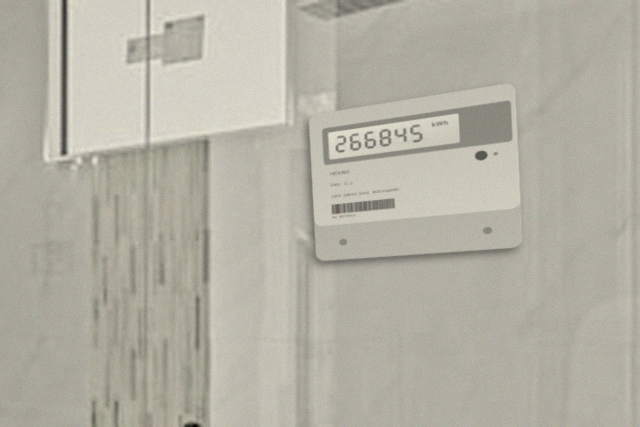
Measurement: 266845 kWh
